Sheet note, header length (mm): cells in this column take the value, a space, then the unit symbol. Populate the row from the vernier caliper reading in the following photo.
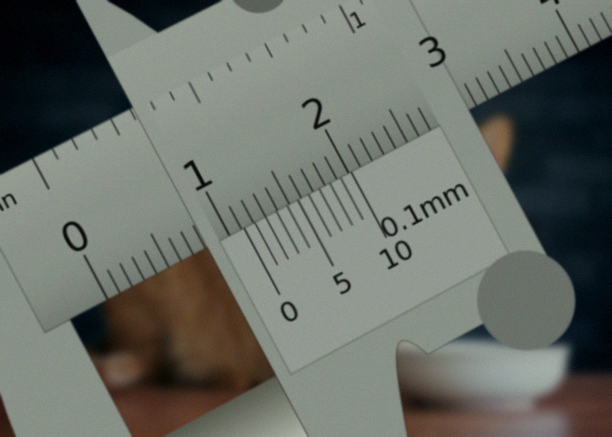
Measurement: 11.2 mm
